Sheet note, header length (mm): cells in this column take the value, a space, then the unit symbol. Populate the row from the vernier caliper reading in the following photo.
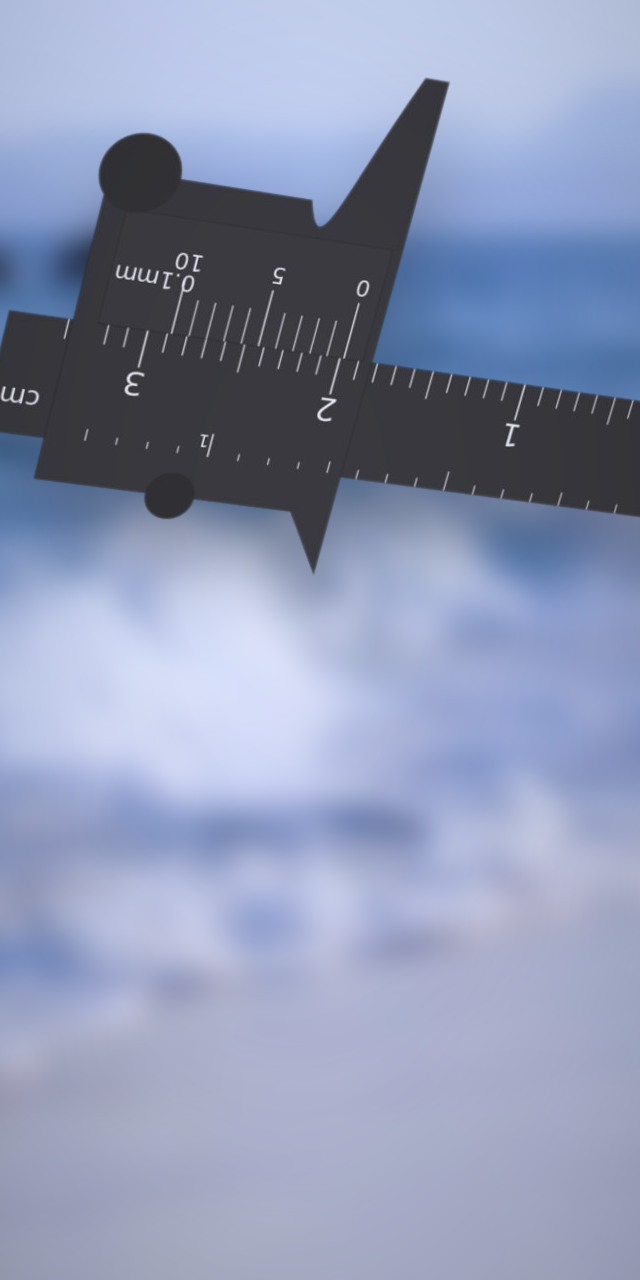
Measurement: 19.8 mm
